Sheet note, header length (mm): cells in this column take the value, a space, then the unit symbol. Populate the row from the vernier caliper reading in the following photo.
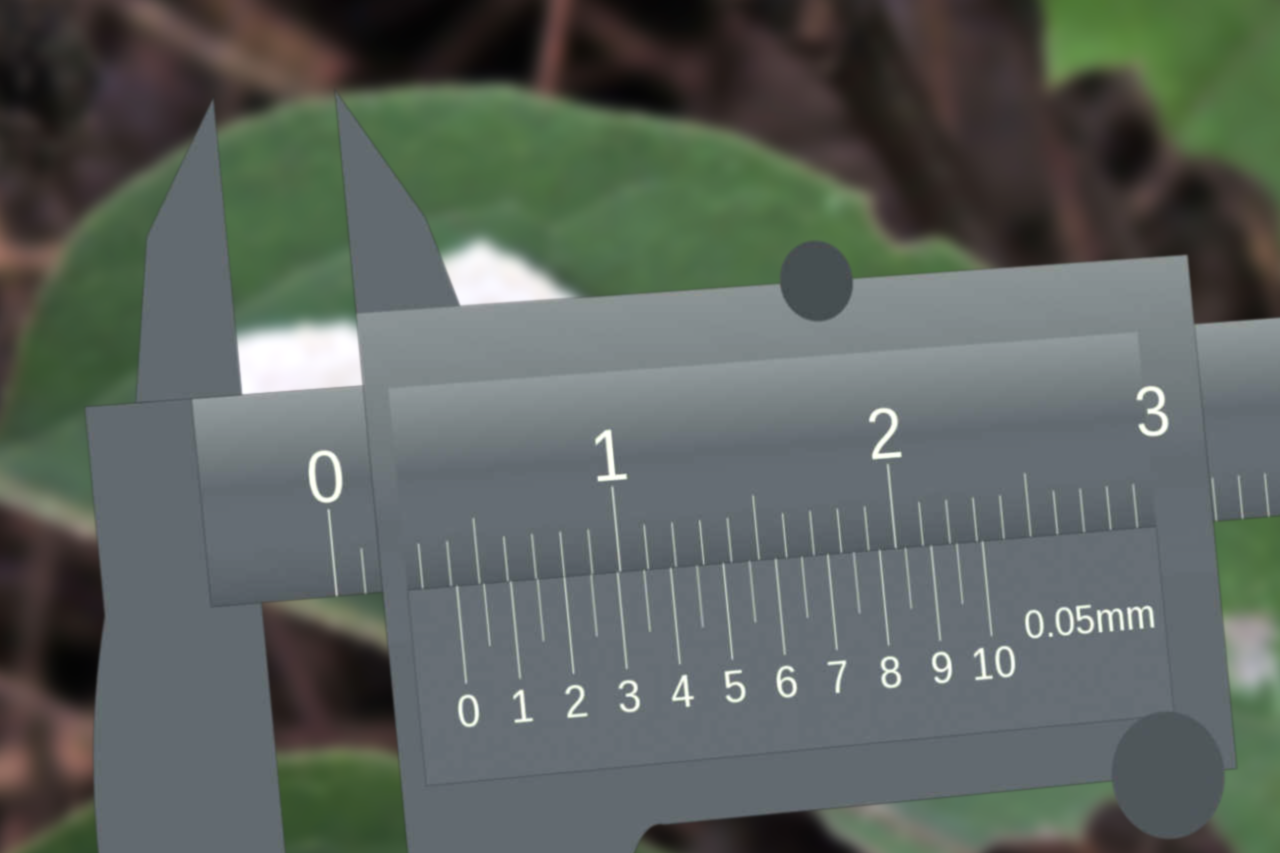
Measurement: 4.2 mm
